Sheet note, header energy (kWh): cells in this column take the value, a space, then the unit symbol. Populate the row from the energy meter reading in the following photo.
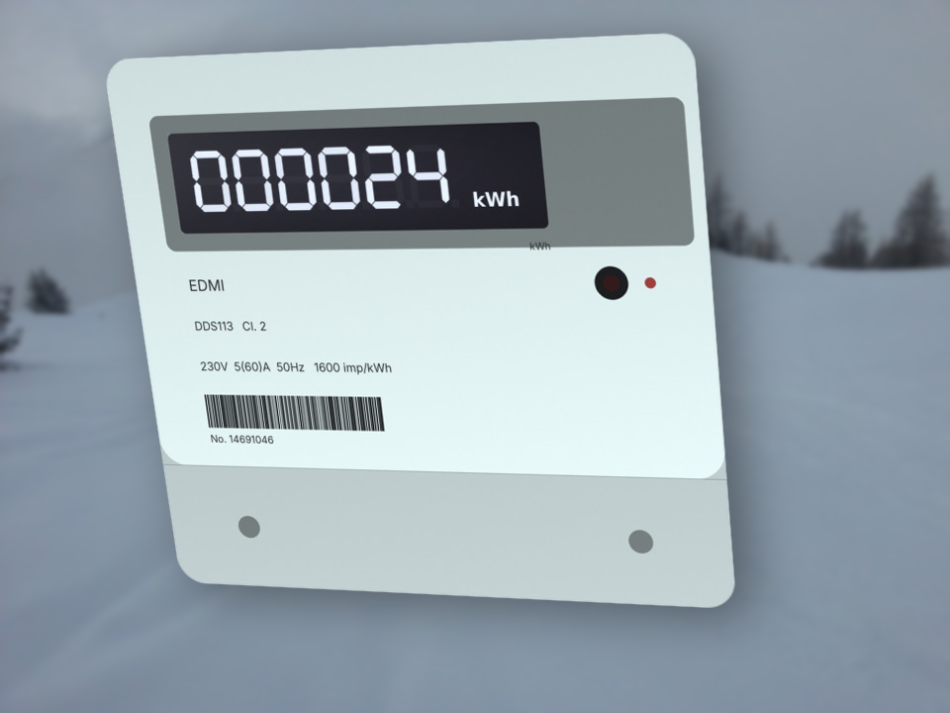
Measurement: 24 kWh
